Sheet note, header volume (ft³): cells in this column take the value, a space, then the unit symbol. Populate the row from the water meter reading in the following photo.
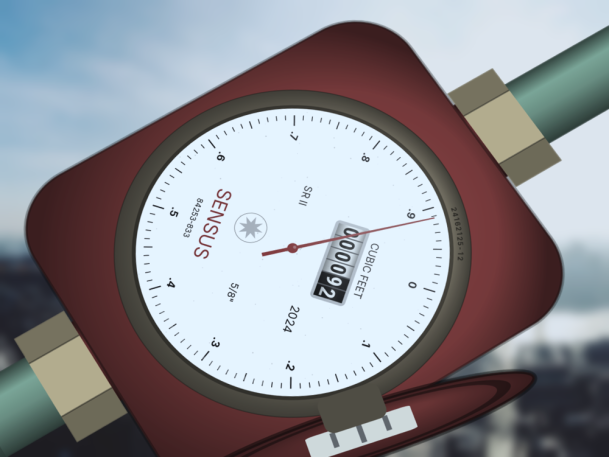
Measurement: 91.91 ft³
